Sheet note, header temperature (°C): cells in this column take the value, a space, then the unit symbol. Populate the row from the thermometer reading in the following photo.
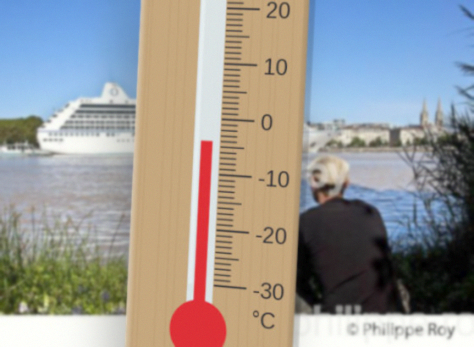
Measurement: -4 °C
